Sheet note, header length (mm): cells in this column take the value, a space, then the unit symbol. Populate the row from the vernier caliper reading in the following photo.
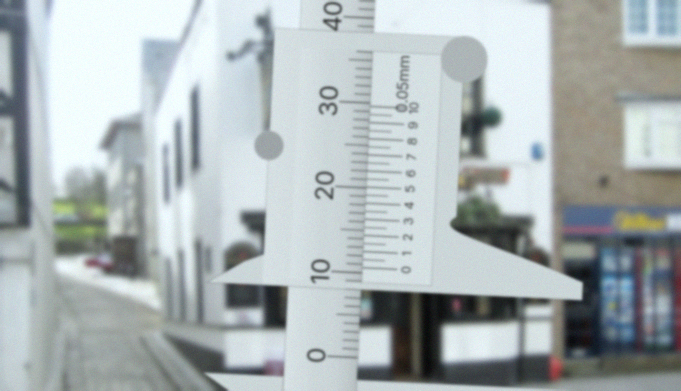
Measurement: 10.6 mm
